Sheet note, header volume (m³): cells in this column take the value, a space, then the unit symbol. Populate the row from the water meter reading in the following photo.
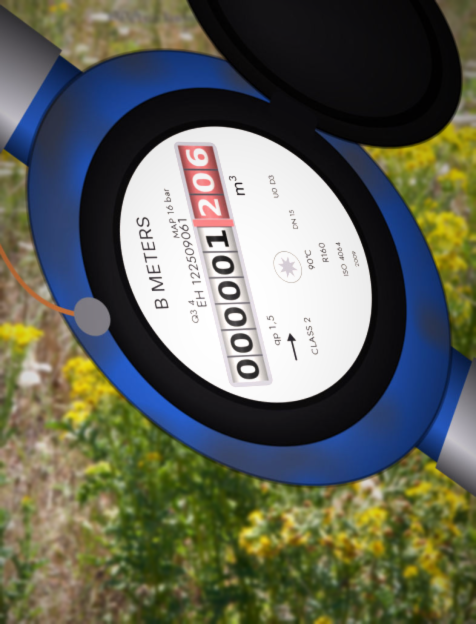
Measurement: 1.206 m³
